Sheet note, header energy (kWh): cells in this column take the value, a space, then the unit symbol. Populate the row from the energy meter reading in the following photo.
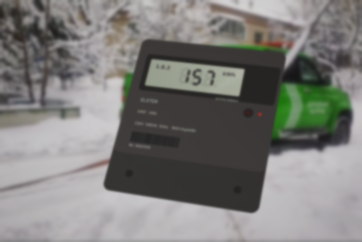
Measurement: 157 kWh
